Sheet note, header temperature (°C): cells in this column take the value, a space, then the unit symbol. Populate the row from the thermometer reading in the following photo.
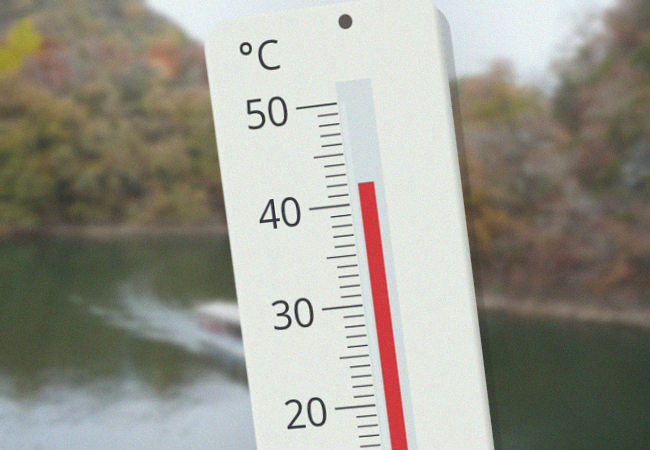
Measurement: 42 °C
